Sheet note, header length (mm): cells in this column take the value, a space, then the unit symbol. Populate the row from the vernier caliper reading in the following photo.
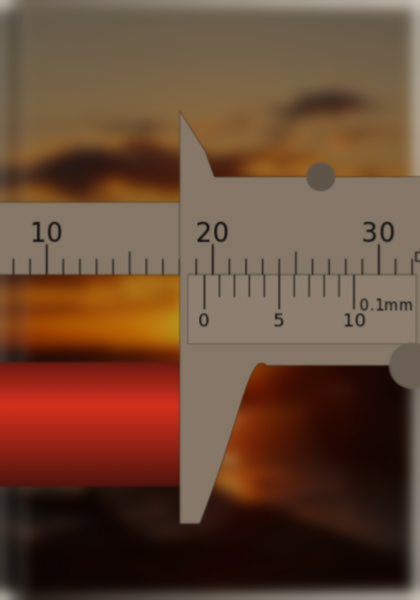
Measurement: 19.5 mm
